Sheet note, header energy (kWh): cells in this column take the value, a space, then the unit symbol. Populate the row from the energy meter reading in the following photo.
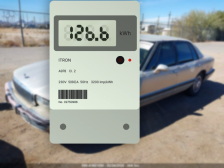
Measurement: 126.6 kWh
